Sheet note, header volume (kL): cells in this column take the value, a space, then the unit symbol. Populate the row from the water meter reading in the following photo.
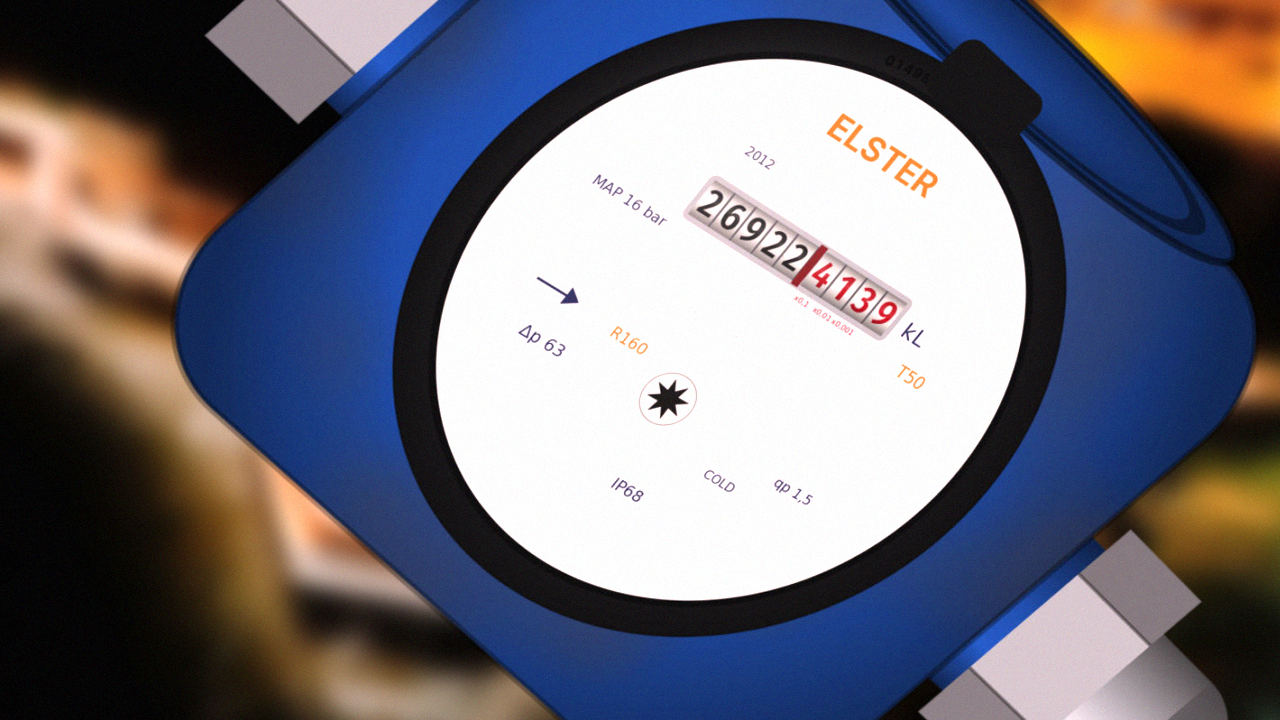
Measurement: 26922.4139 kL
